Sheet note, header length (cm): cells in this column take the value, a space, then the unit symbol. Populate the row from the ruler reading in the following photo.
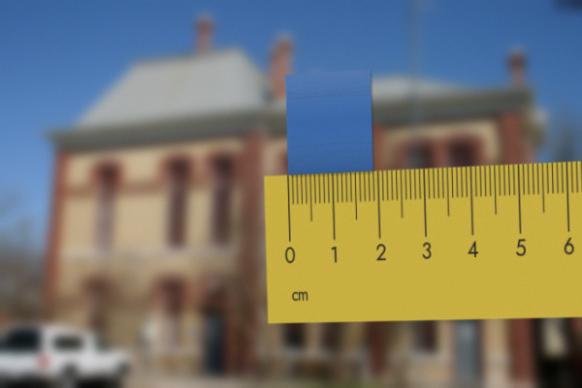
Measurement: 1.9 cm
